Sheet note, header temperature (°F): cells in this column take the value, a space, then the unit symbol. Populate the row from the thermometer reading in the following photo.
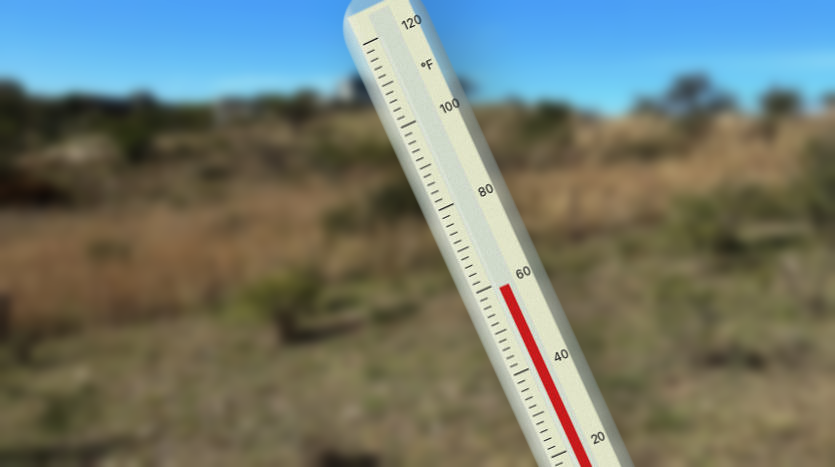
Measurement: 59 °F
